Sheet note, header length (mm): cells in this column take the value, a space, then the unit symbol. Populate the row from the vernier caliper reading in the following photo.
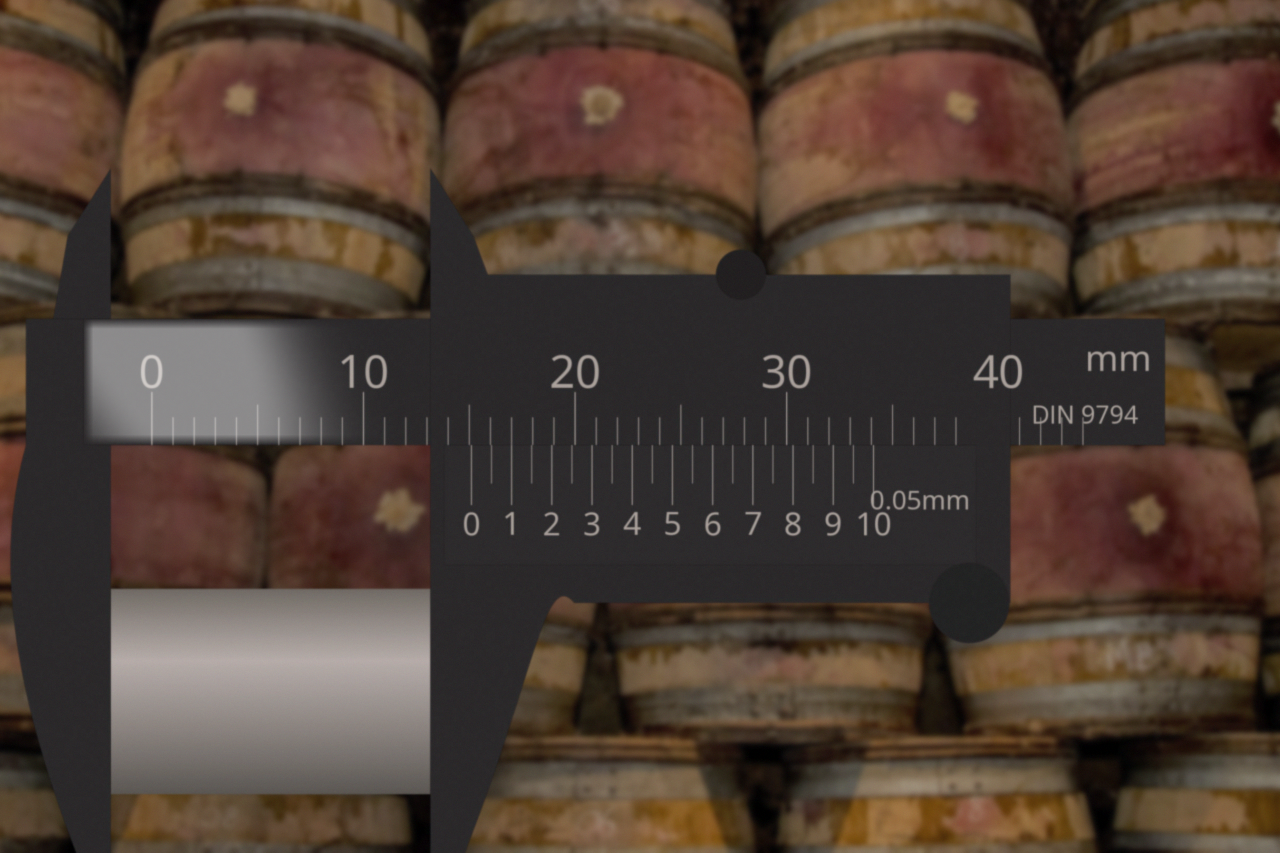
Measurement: 15.1 mm
